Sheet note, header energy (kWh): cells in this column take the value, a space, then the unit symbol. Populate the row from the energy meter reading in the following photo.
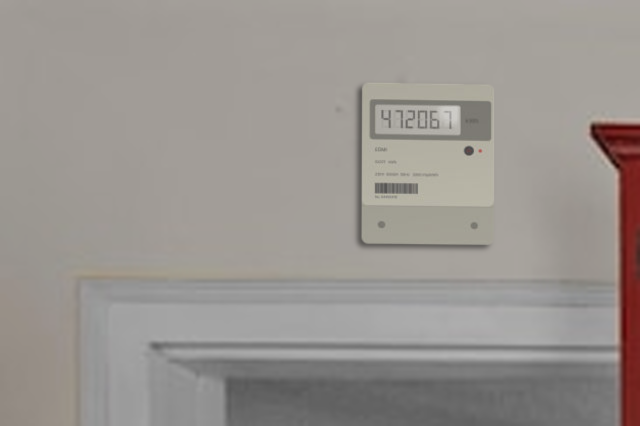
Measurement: 472067 kWh
